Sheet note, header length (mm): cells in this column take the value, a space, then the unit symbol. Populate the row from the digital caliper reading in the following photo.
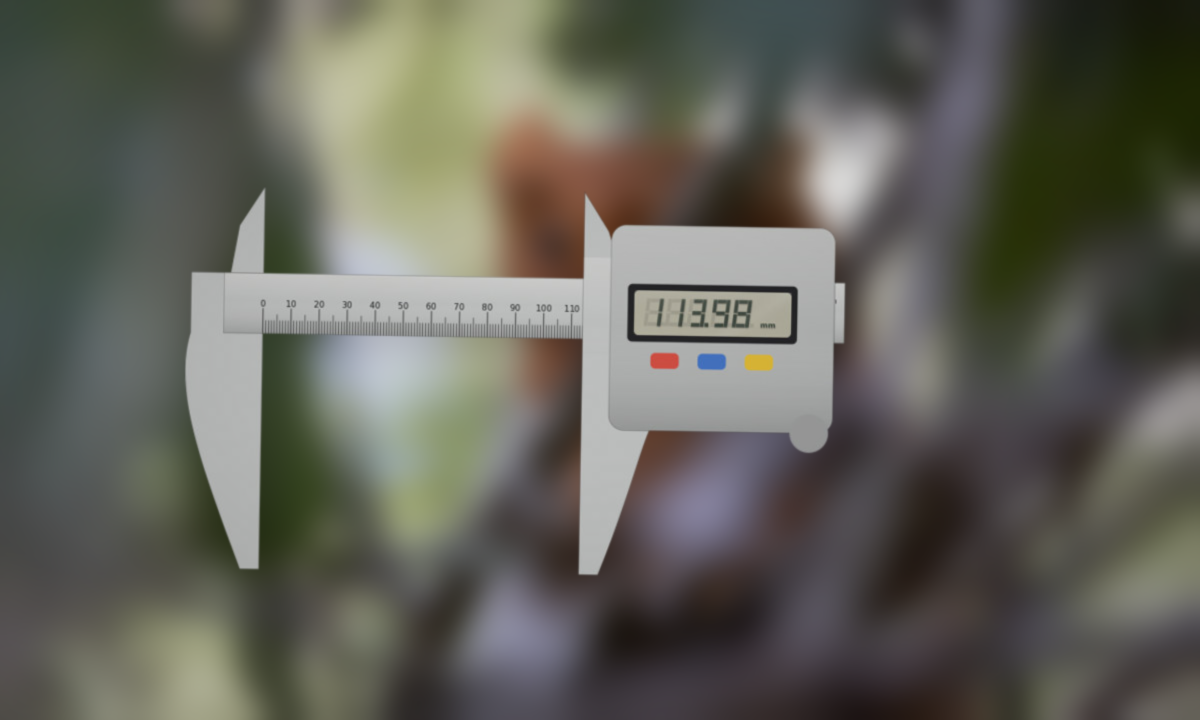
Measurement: 113.98 mm
